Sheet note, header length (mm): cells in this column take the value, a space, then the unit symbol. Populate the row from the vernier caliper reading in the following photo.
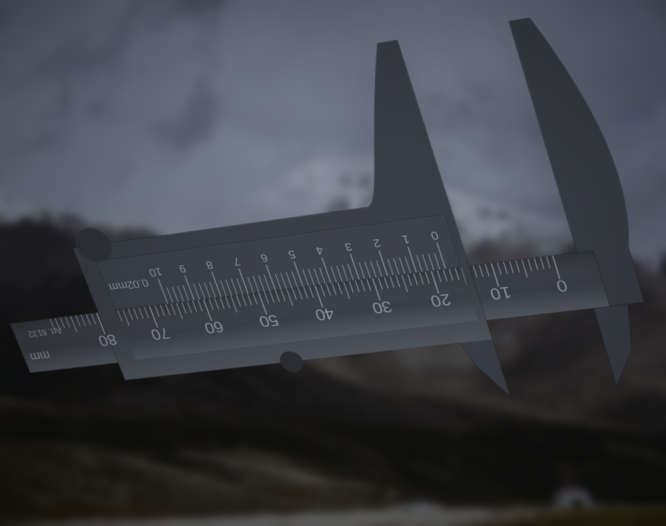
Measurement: 17.6 mm
